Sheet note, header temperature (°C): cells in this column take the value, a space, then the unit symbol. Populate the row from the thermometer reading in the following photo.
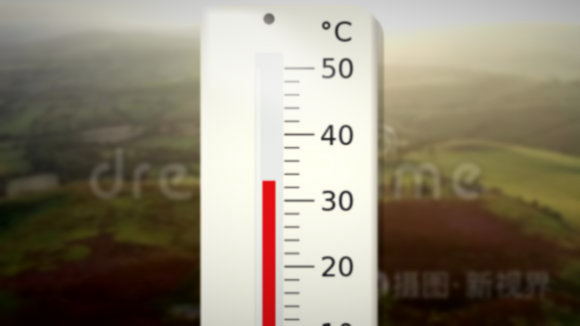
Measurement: 33 °C
